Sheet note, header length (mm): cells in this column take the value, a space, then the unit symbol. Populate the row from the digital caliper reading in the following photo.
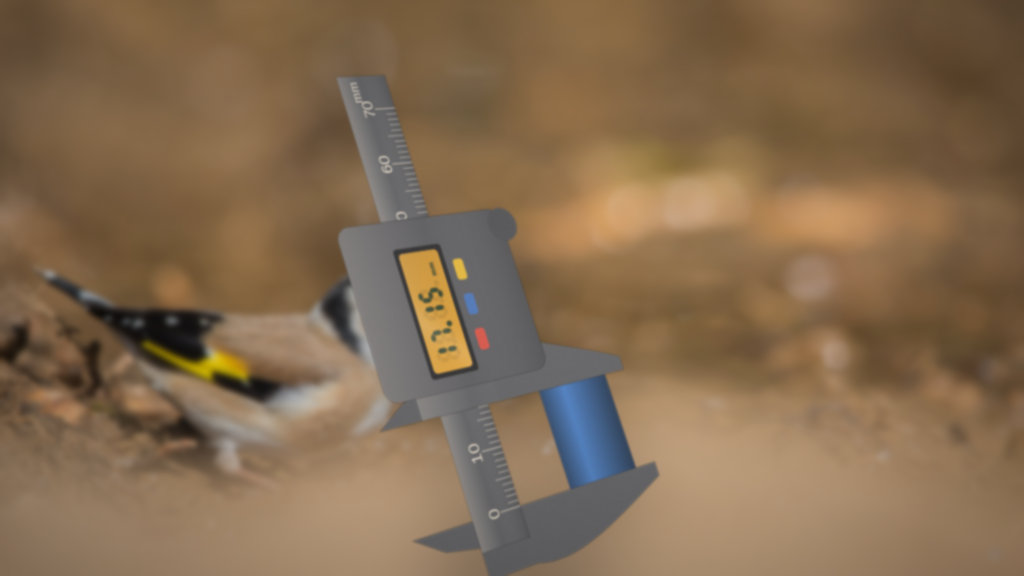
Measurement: 17.15 mm
